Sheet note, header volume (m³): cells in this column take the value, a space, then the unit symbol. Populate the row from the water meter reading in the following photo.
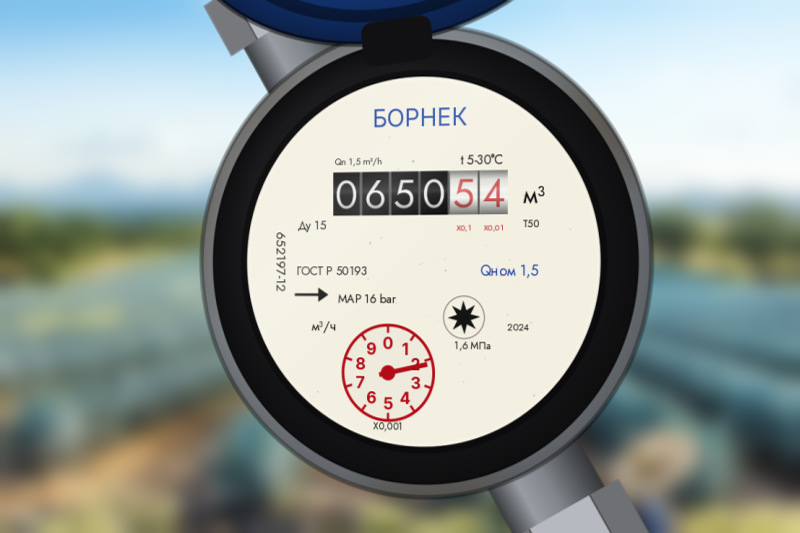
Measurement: 650.542 m³
